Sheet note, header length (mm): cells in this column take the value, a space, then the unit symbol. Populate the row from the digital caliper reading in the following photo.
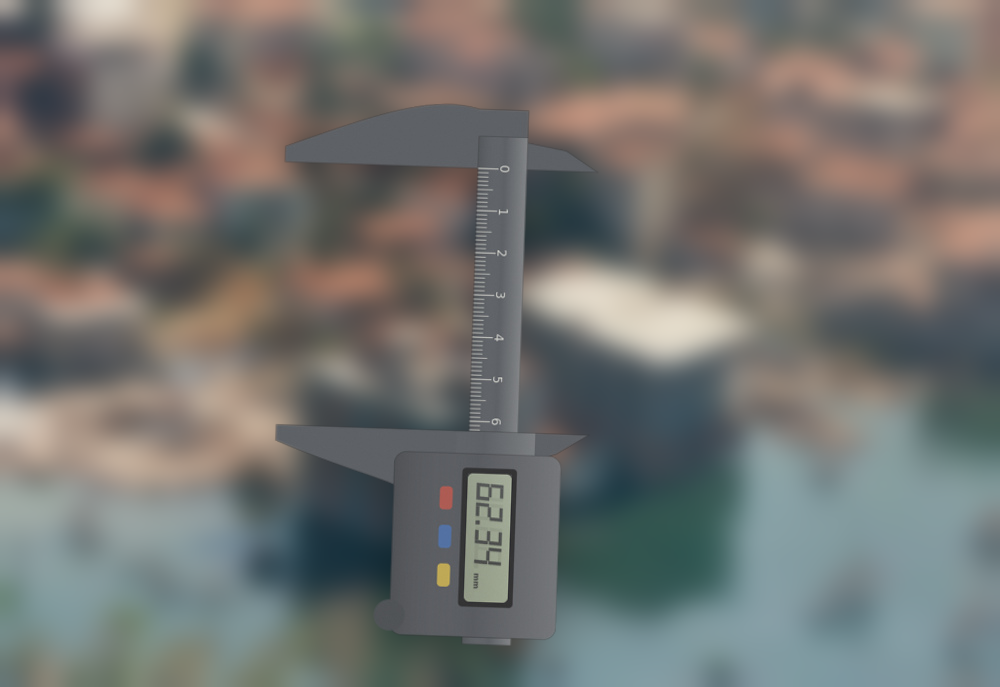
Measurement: 62.34 mm
